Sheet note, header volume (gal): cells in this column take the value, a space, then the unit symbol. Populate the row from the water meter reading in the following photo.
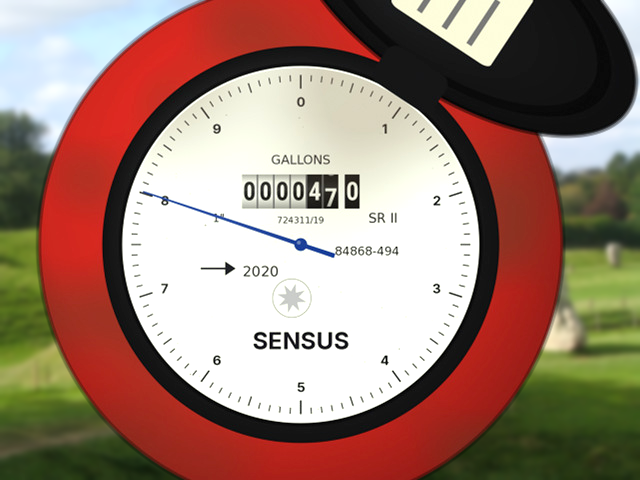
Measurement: 468.0 gal
